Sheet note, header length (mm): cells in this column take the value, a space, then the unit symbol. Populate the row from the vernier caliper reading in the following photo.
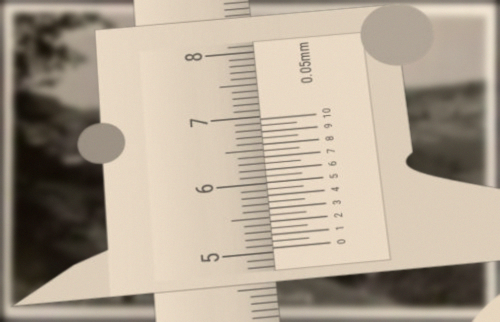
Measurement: 50.6 mm
